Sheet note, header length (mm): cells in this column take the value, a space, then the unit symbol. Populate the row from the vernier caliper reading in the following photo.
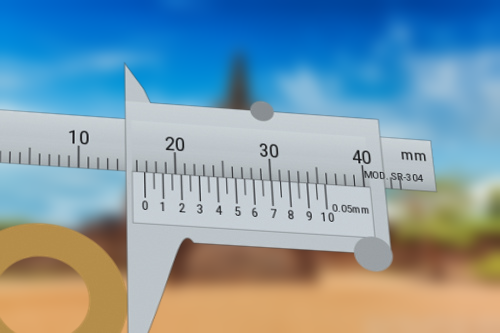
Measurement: 16.8 mm
